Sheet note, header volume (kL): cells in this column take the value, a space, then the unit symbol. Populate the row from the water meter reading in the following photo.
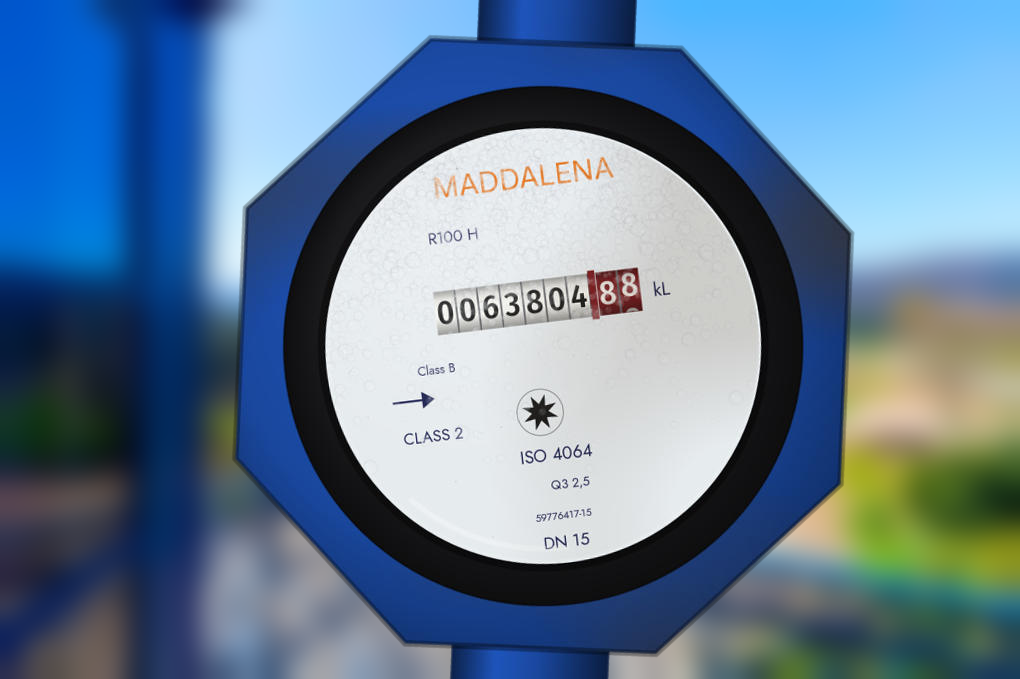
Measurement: 63804.88 kL
